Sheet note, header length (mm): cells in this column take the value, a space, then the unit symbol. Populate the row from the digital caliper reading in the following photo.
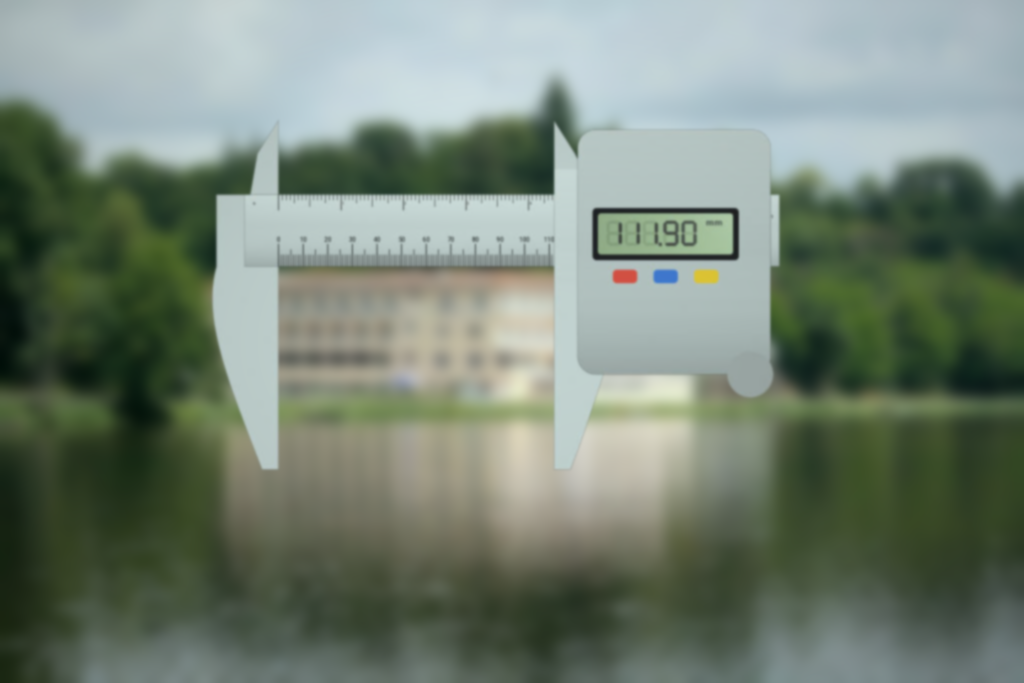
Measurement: 111.90 mm
